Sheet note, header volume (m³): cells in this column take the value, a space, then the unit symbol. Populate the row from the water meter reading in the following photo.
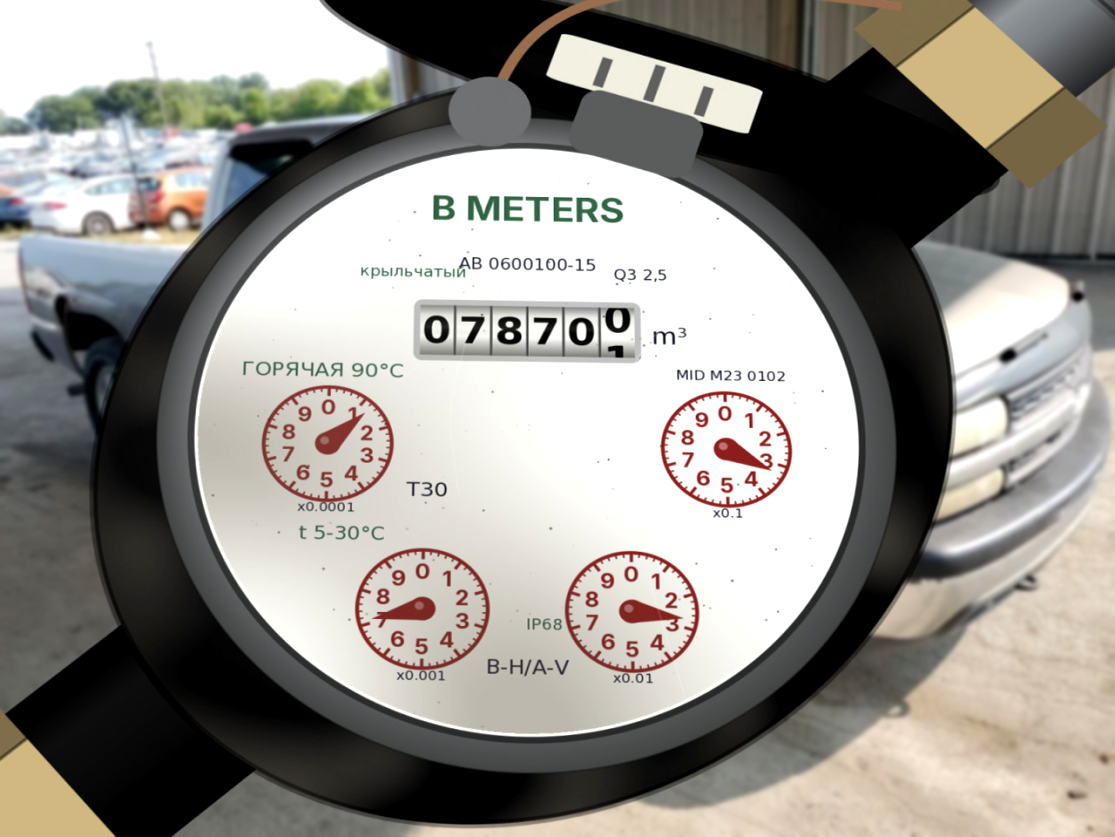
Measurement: 78700.3271 m³
